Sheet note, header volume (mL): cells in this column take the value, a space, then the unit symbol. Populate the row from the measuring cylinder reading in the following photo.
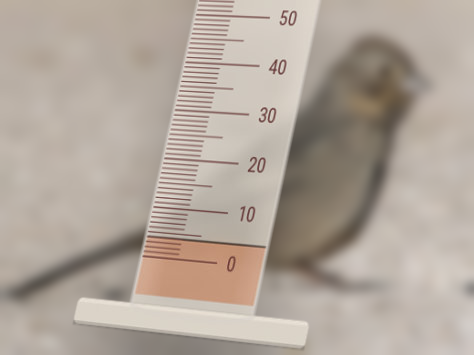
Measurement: 4 mL
